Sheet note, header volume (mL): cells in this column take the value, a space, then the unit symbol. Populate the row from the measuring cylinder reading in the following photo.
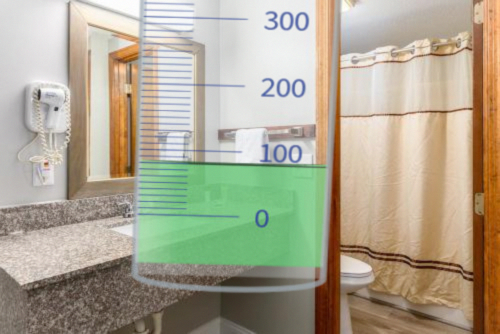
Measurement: 80 mL
